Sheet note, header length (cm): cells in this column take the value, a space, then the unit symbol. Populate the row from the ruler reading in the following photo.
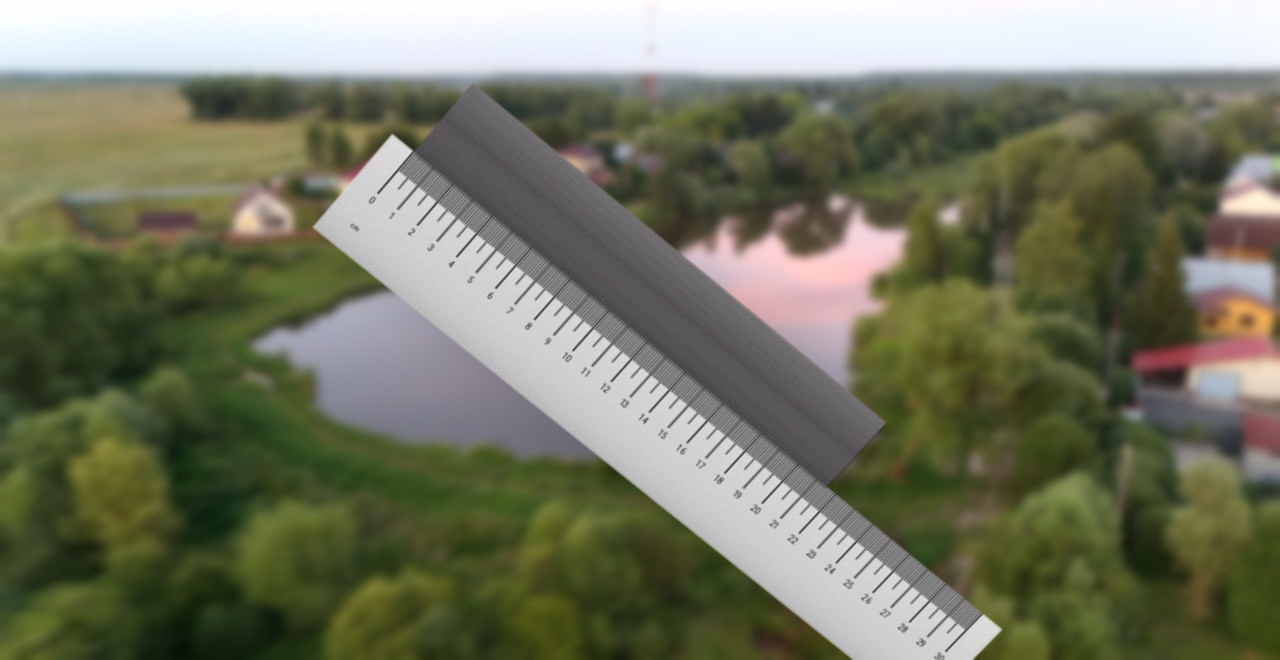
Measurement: 21.5 cm
